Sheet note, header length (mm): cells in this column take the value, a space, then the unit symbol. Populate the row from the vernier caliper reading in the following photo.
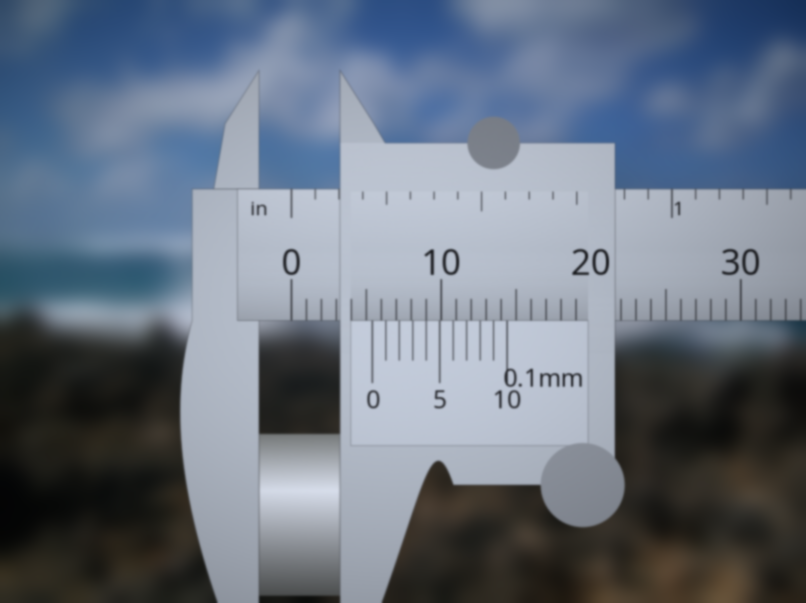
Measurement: 5.4 mm
